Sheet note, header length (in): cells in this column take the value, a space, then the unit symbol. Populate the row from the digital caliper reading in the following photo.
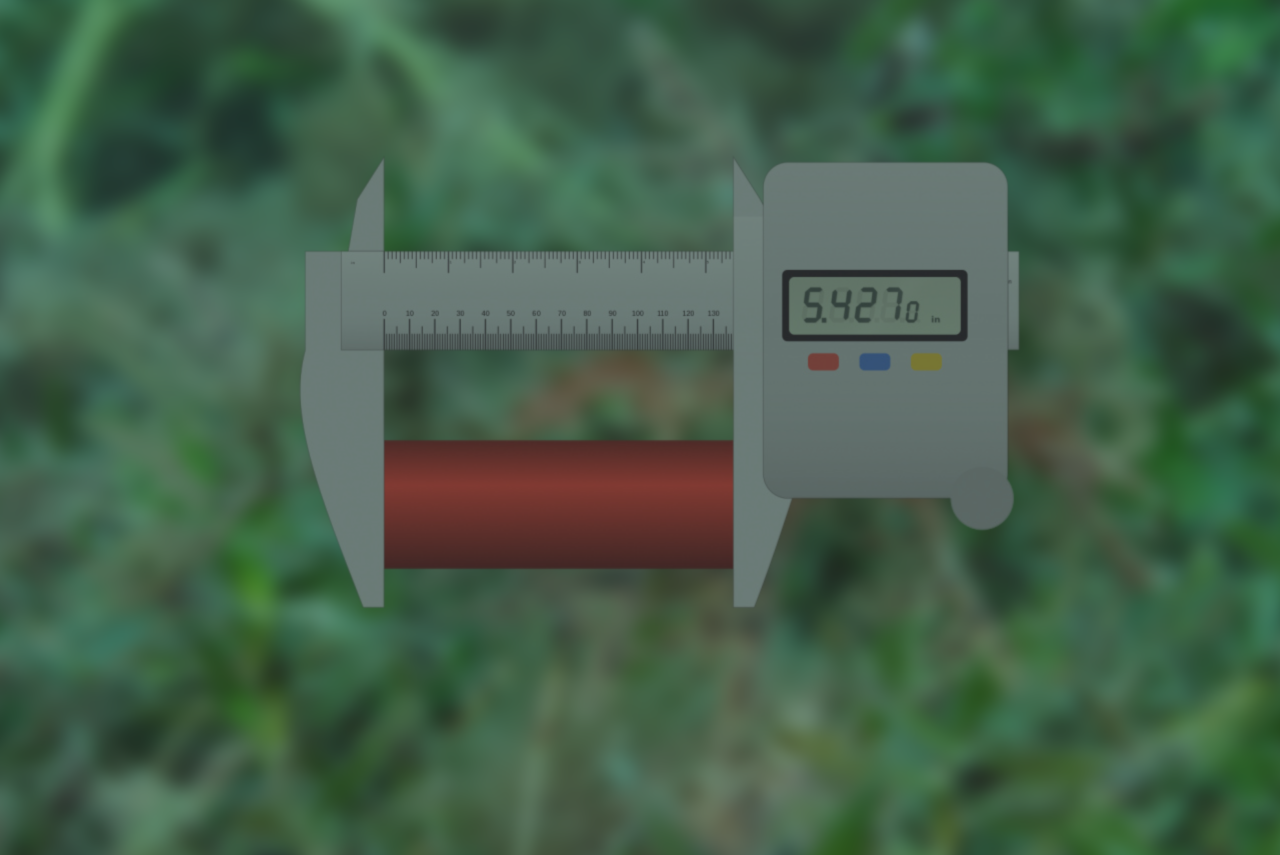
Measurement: 5.4270 in
